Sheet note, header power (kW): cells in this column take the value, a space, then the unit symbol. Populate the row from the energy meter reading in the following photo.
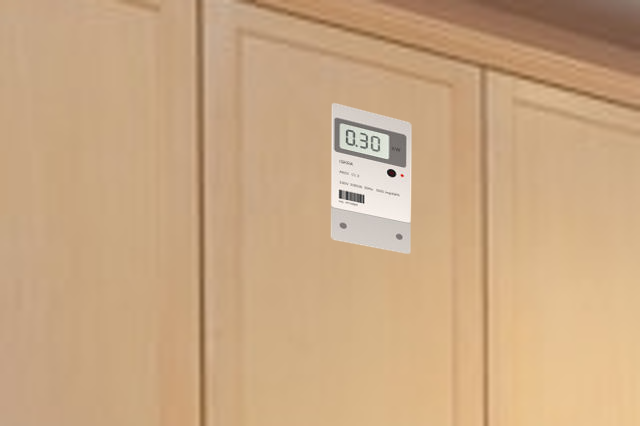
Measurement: 0.30 kW
